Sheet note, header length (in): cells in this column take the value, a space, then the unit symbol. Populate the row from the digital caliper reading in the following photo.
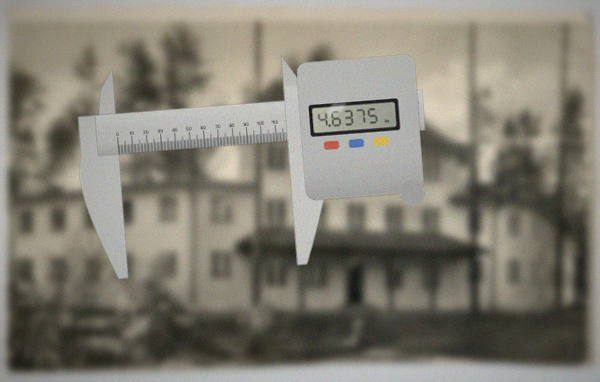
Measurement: 4.6375 in
